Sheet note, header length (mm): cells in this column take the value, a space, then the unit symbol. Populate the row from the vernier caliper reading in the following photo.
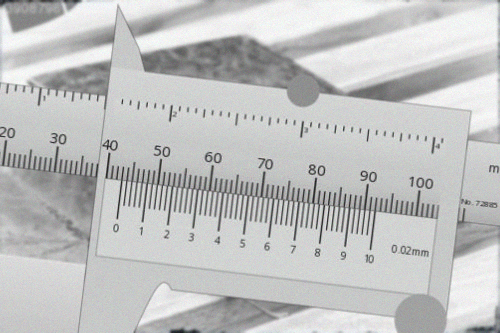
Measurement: 43.0 mm
